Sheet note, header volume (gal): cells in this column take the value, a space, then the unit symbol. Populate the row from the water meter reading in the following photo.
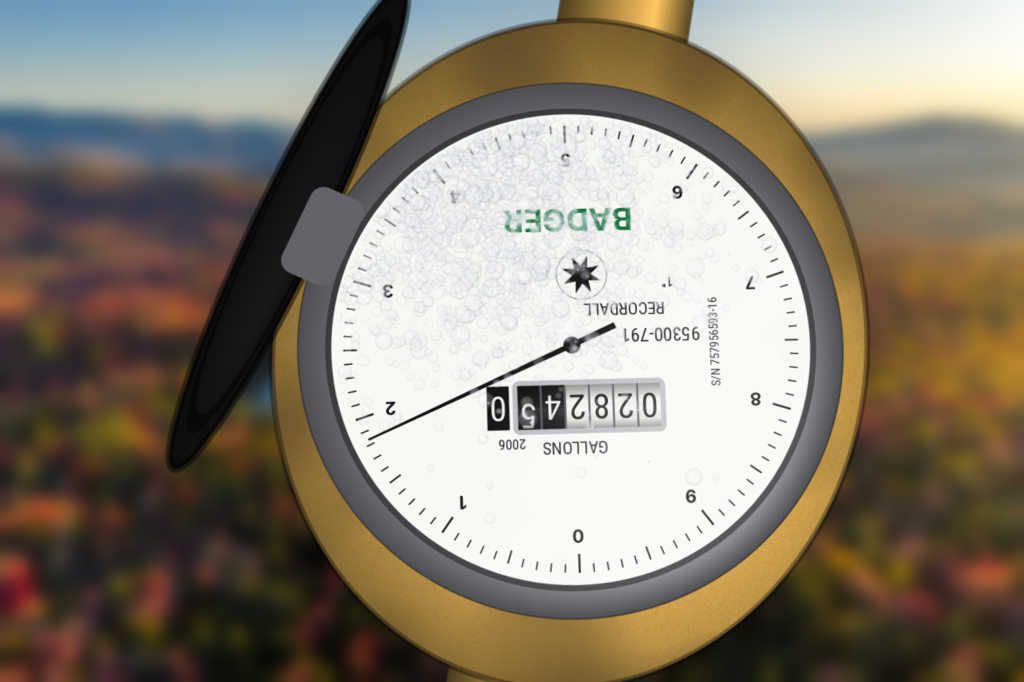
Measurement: 282451.8 gal
